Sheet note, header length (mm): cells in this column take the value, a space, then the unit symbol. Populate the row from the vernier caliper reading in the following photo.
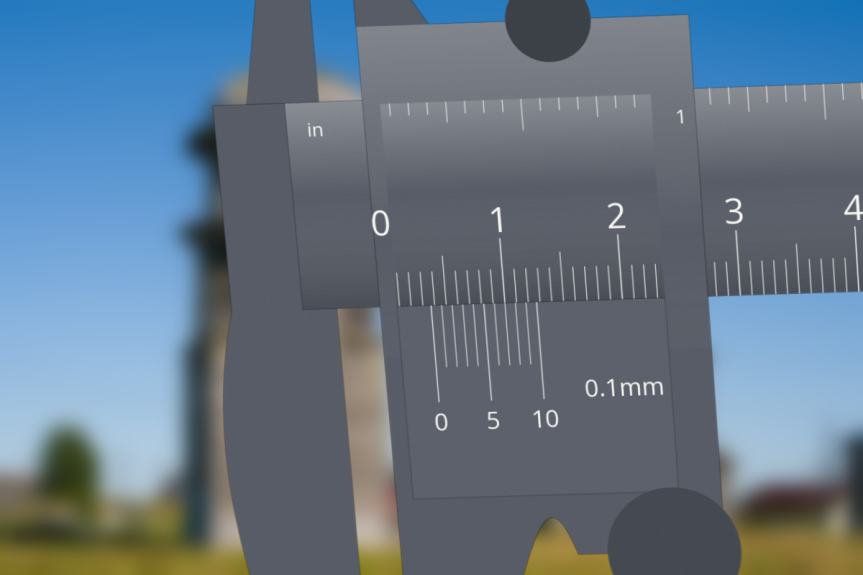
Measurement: 3.7 mm
